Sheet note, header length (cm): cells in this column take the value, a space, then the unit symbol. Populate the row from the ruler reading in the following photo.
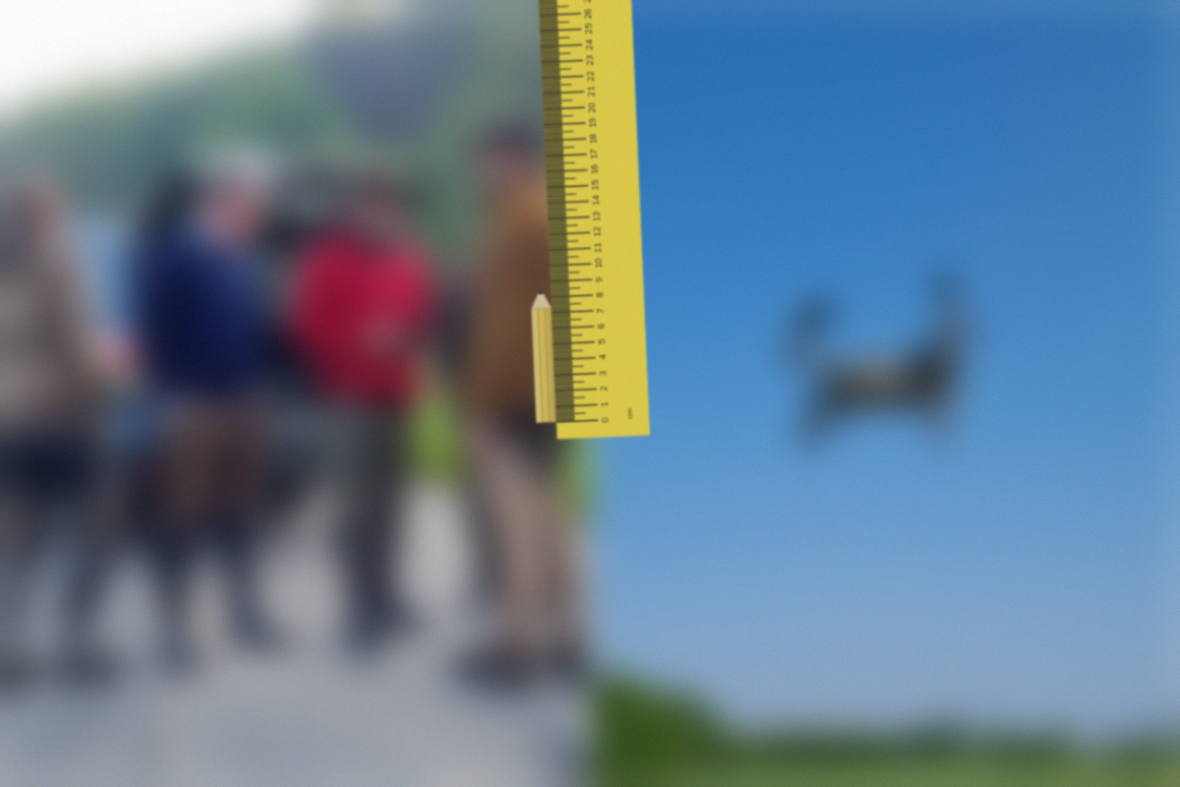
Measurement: 8.5 cm
